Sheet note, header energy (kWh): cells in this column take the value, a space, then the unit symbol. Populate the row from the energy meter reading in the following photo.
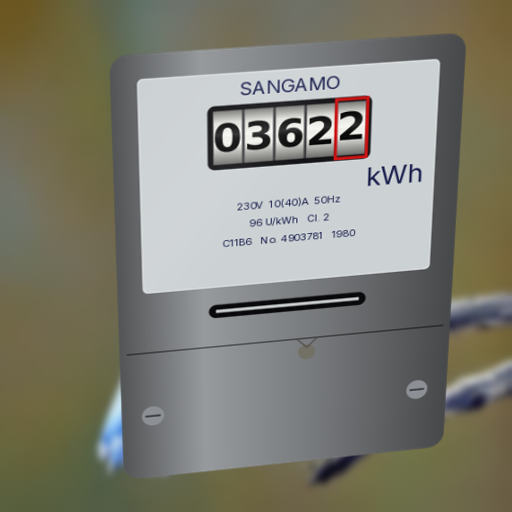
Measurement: 362.2 kWh
